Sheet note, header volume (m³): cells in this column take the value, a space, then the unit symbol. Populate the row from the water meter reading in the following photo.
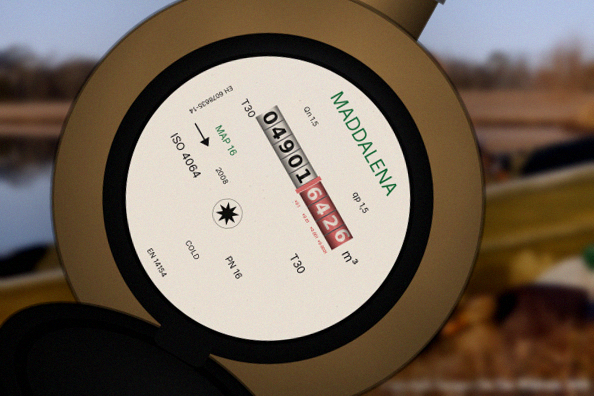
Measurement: 4901.6426 m³
